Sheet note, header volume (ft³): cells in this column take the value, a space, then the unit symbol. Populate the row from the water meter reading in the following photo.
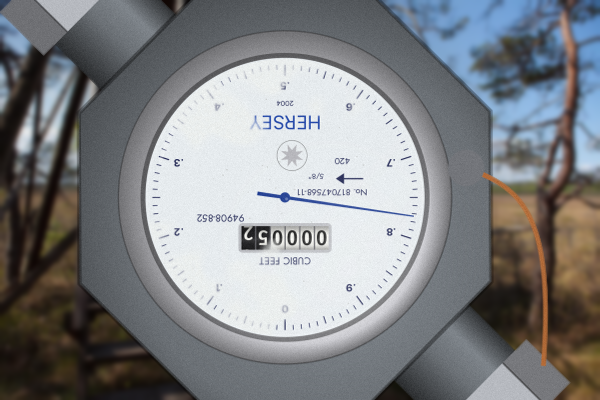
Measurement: 51.77 ft³
